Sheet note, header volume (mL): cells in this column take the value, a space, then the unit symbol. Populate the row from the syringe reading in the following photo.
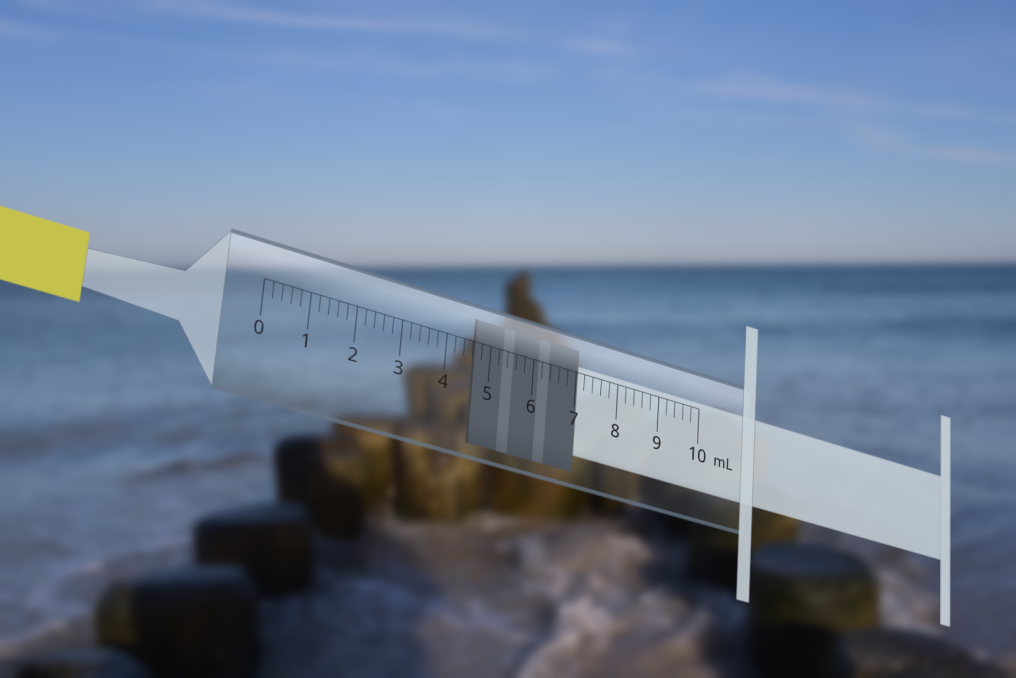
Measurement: 4.6 mL
